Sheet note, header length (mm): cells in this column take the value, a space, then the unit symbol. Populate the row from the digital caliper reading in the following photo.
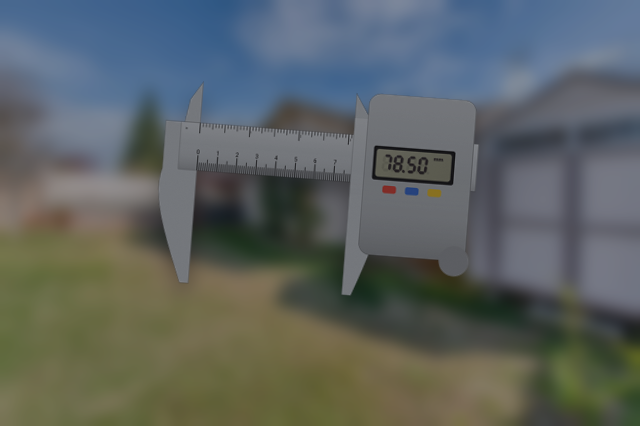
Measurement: 78.50 mm
